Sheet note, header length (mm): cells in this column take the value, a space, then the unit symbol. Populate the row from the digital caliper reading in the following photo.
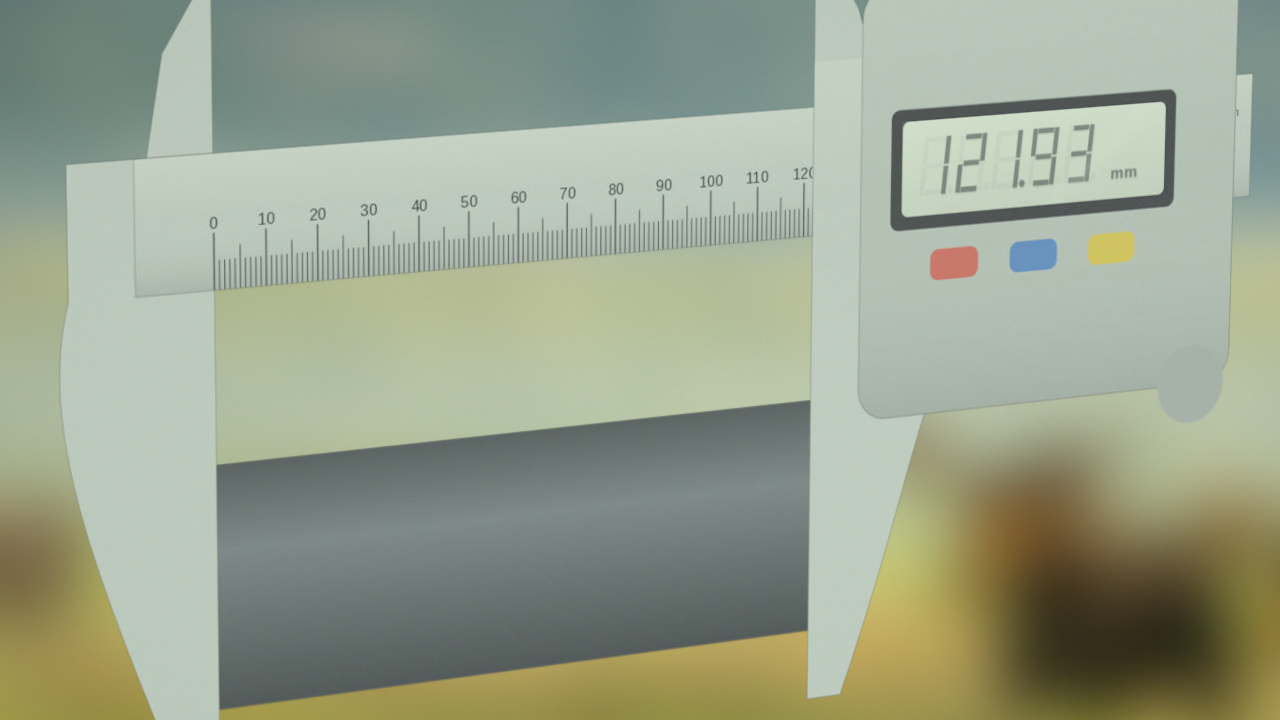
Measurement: 121.93 mm
